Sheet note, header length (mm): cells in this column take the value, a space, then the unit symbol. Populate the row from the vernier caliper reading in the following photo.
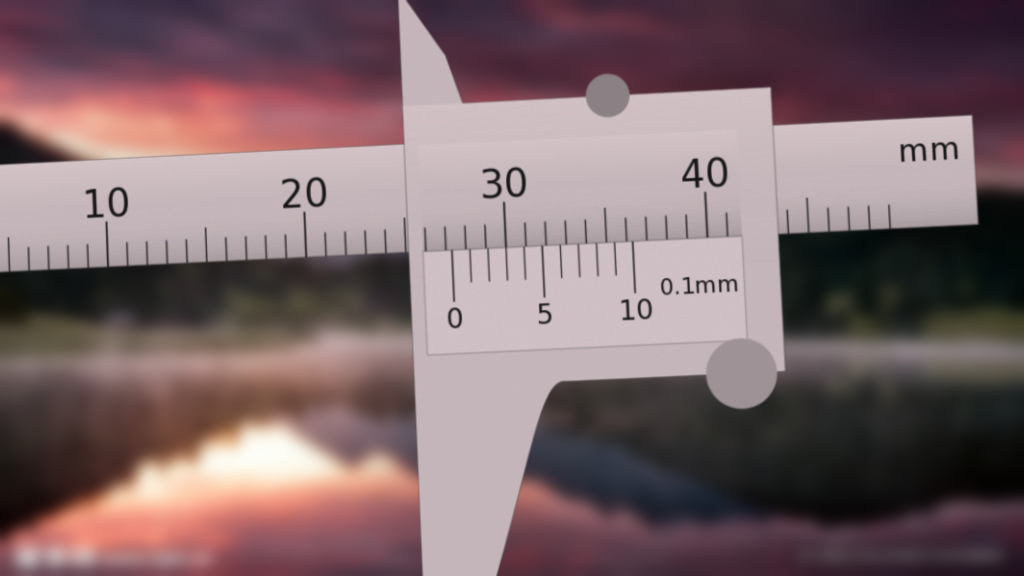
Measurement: 27.3 mm
